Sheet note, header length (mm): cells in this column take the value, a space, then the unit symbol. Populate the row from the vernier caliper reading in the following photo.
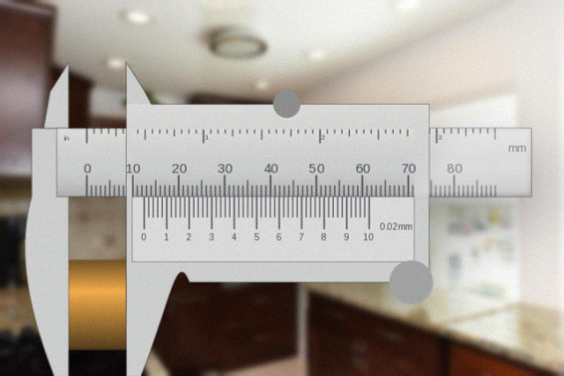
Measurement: 12.5 mm
